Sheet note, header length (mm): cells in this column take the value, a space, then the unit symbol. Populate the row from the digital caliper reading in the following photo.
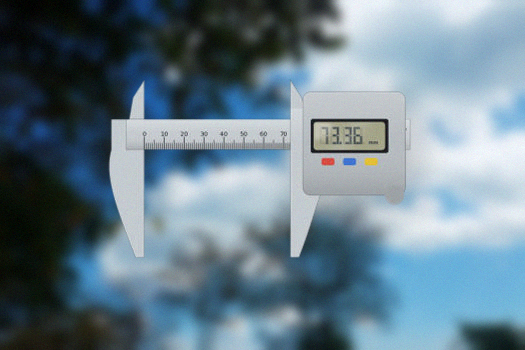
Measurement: 73.36 mm
